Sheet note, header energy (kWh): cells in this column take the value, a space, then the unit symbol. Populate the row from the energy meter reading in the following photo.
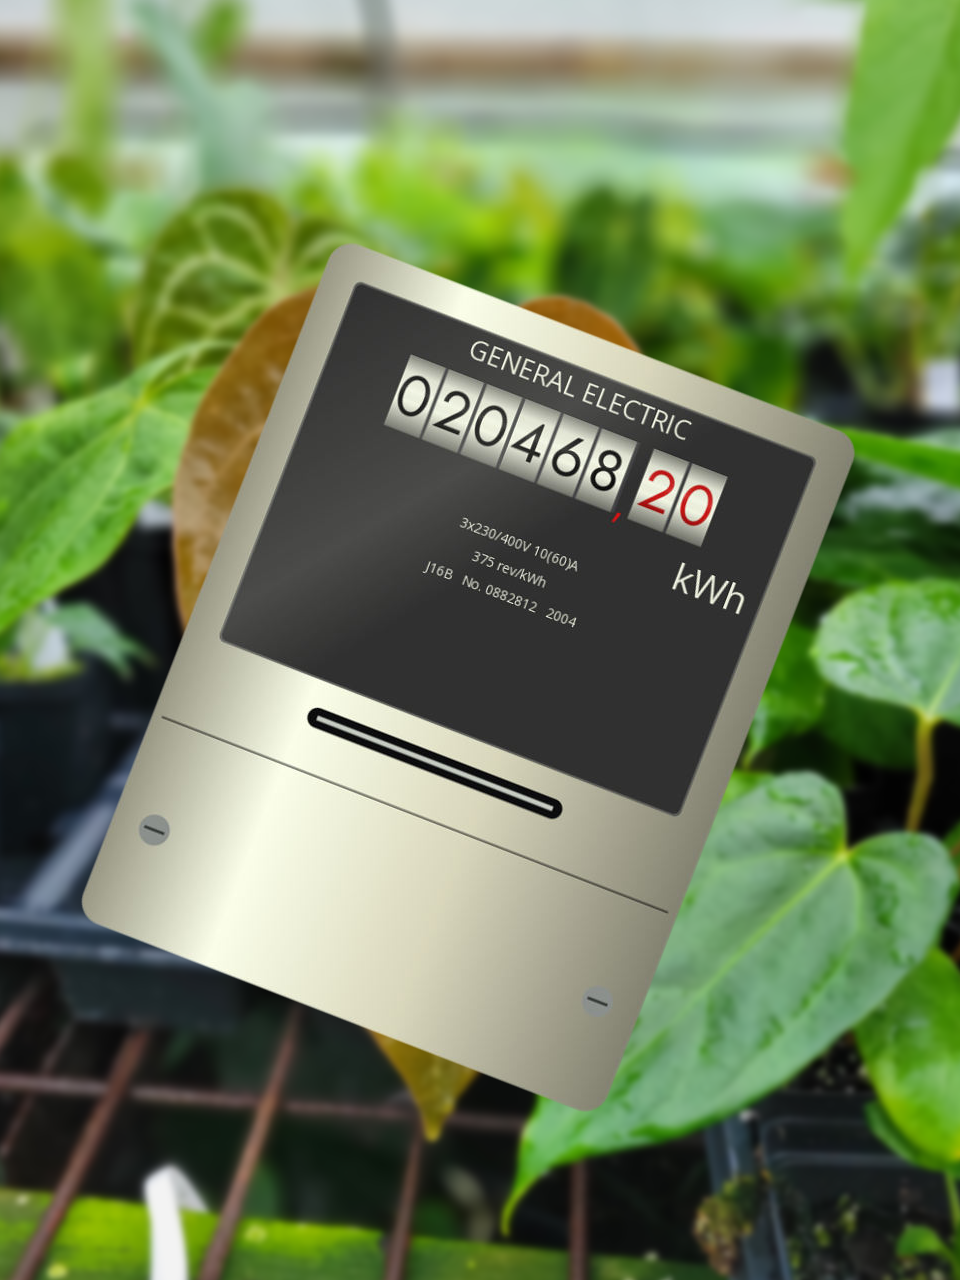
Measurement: 20468.20 kWh
